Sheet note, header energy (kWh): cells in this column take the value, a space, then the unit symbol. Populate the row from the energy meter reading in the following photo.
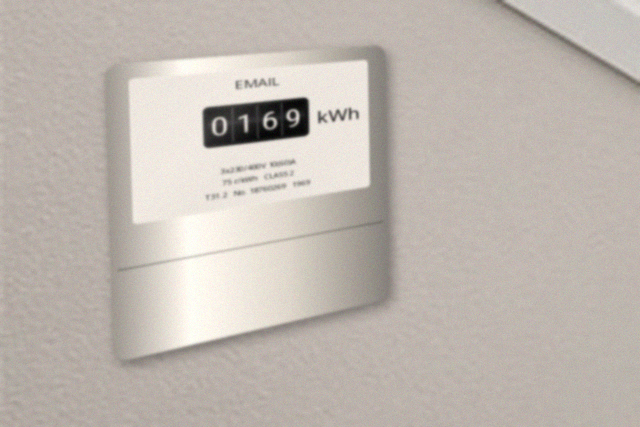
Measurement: 169 kWh
